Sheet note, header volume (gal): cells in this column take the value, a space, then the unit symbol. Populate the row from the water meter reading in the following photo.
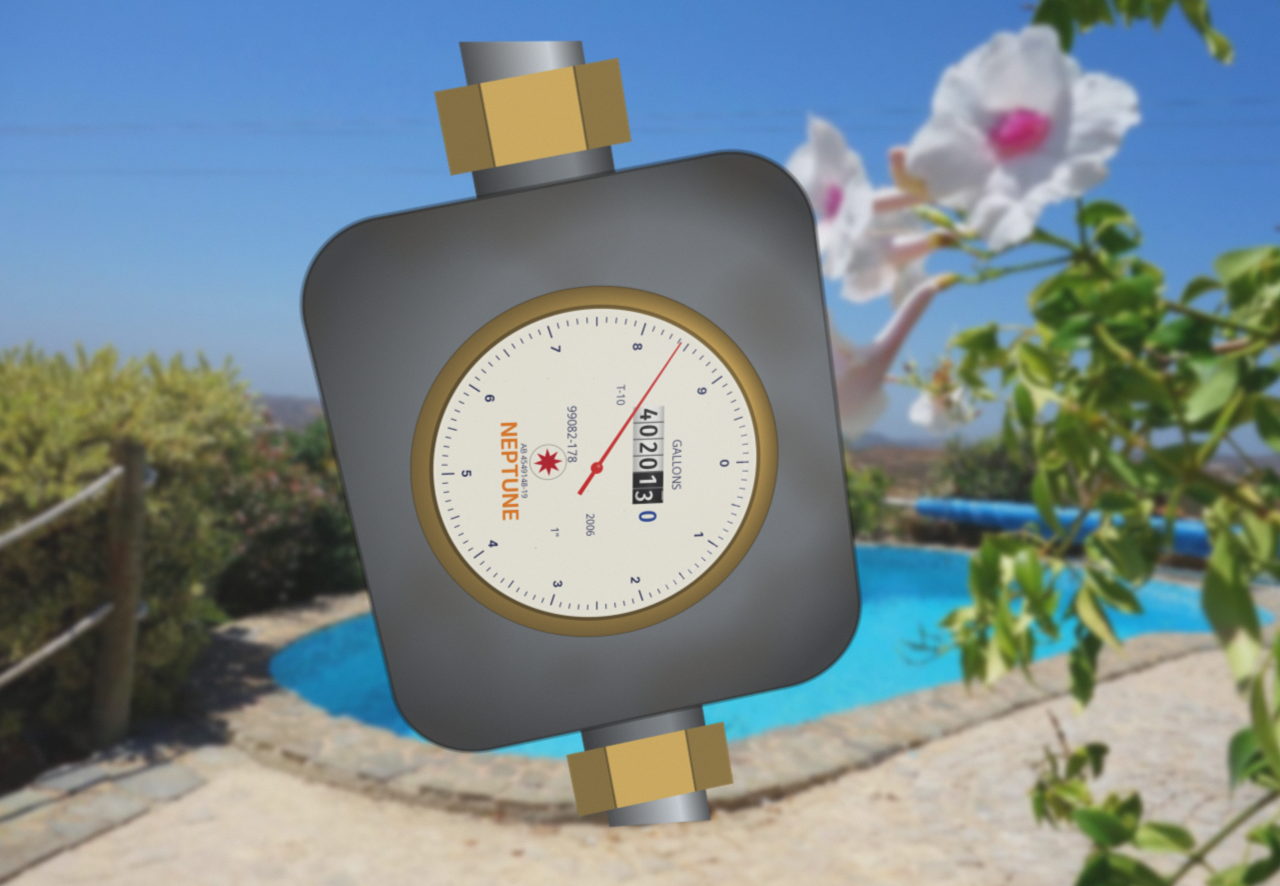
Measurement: 4020128.4 gal
